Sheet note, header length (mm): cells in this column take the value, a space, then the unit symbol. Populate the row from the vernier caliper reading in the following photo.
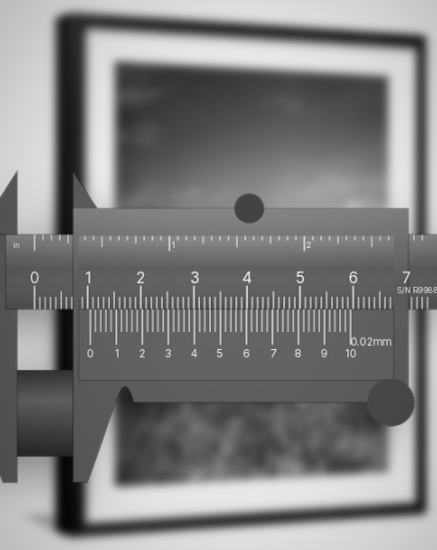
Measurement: 10.5 mm
